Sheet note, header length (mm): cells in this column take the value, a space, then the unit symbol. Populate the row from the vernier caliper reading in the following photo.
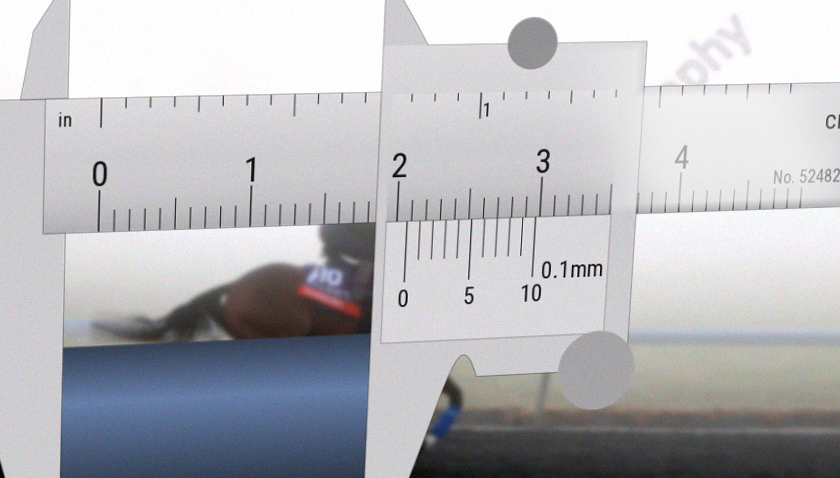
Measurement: 20.7 mm
